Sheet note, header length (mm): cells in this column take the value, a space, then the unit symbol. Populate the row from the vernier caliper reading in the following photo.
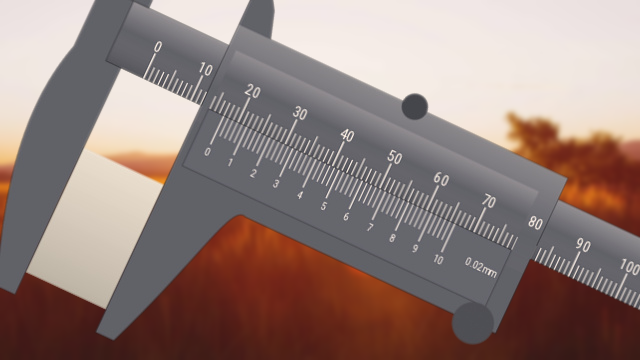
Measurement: 17.0 mm
